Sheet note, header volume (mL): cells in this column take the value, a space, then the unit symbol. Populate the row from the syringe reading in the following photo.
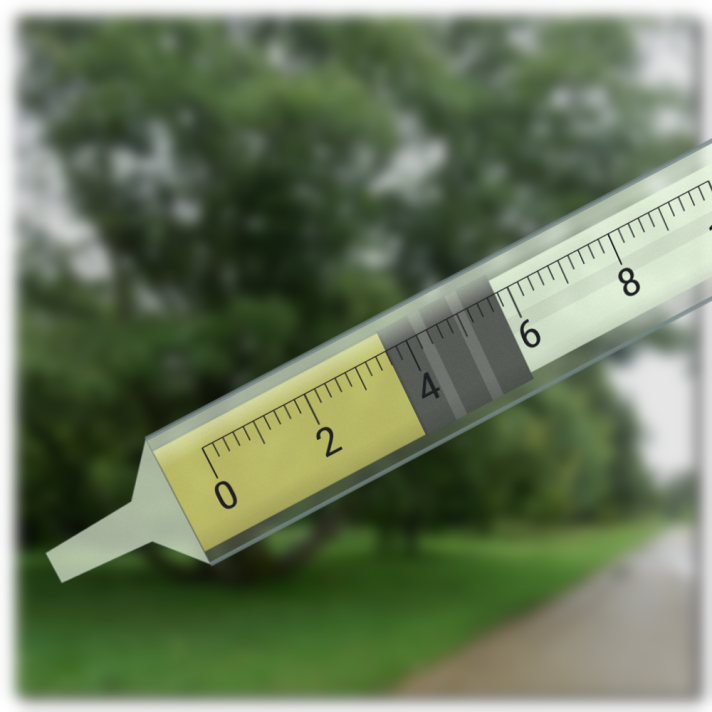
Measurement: 3.6 mL
